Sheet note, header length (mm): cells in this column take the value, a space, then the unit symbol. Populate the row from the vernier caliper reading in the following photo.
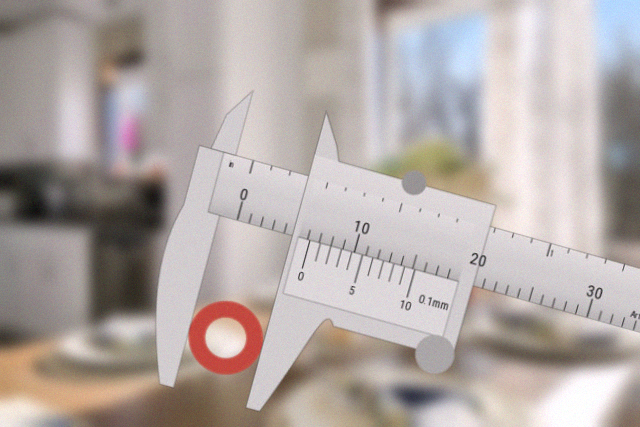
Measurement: 6.2 mm
